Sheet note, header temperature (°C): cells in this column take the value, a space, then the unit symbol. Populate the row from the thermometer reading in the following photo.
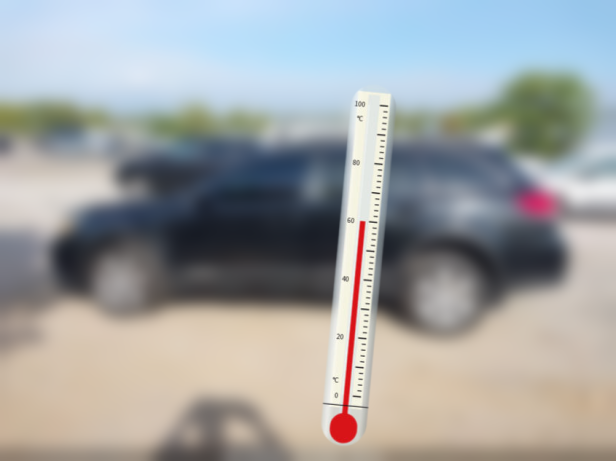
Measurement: 60 °C
